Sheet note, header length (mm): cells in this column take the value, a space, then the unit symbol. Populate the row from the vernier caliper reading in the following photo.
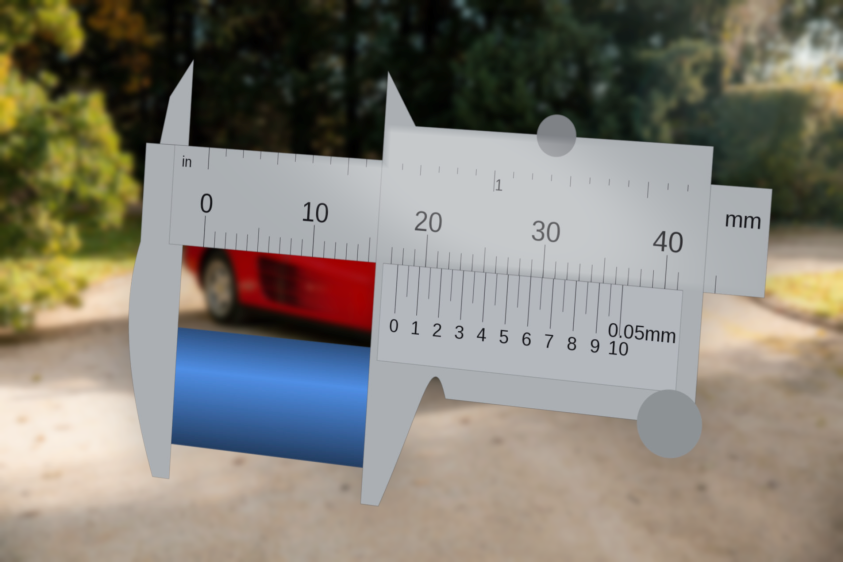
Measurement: 17.6 mm
